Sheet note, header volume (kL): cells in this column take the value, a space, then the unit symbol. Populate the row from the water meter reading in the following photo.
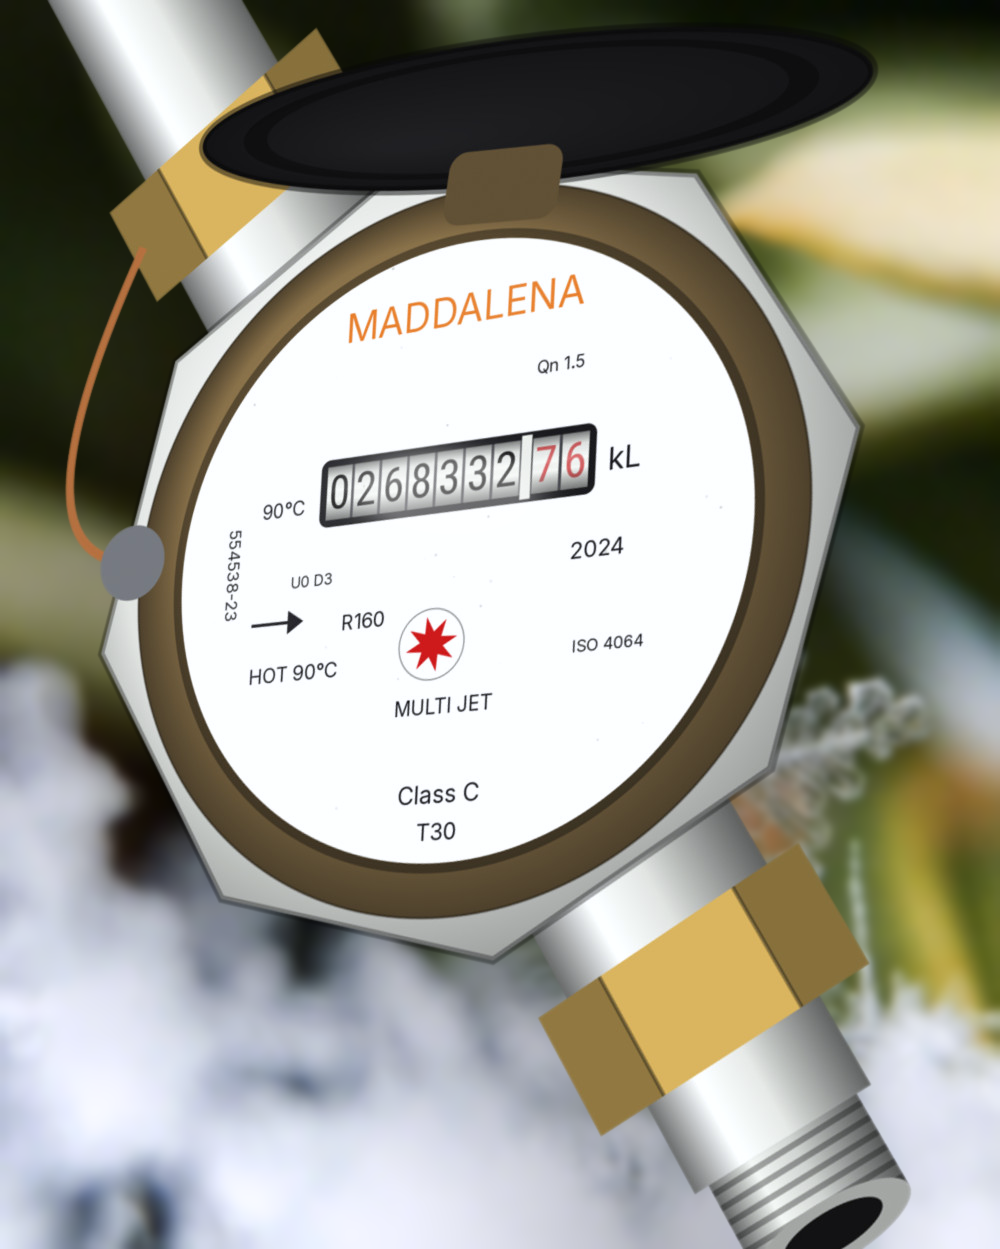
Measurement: 268332.76 kL
